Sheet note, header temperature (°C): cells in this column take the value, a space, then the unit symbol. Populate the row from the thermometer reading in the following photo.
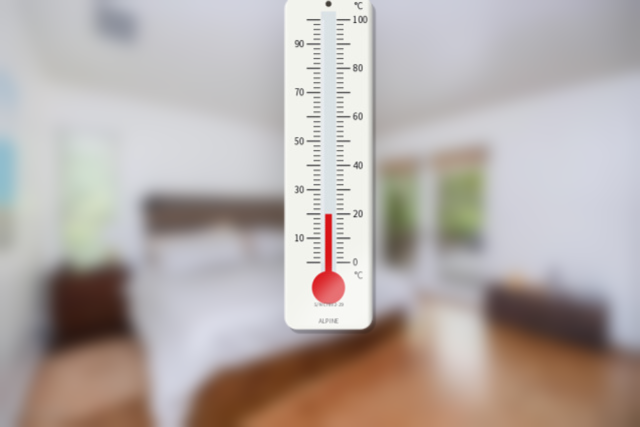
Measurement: 20 °C
